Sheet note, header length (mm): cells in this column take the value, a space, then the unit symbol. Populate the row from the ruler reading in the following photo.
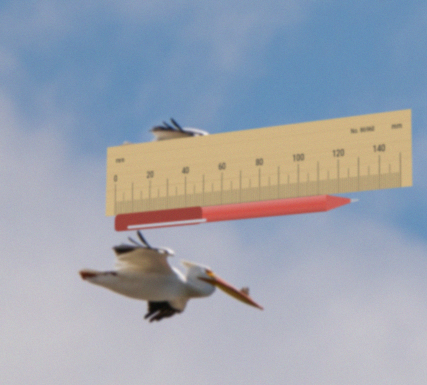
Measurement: 130 mm
